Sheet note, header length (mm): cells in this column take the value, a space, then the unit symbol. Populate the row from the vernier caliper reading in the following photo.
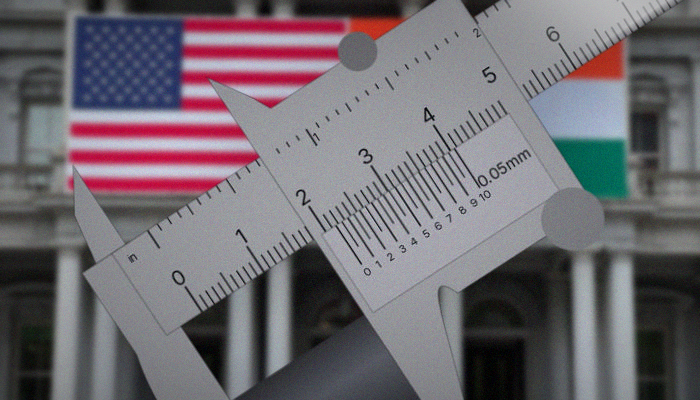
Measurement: 21.6 mm
